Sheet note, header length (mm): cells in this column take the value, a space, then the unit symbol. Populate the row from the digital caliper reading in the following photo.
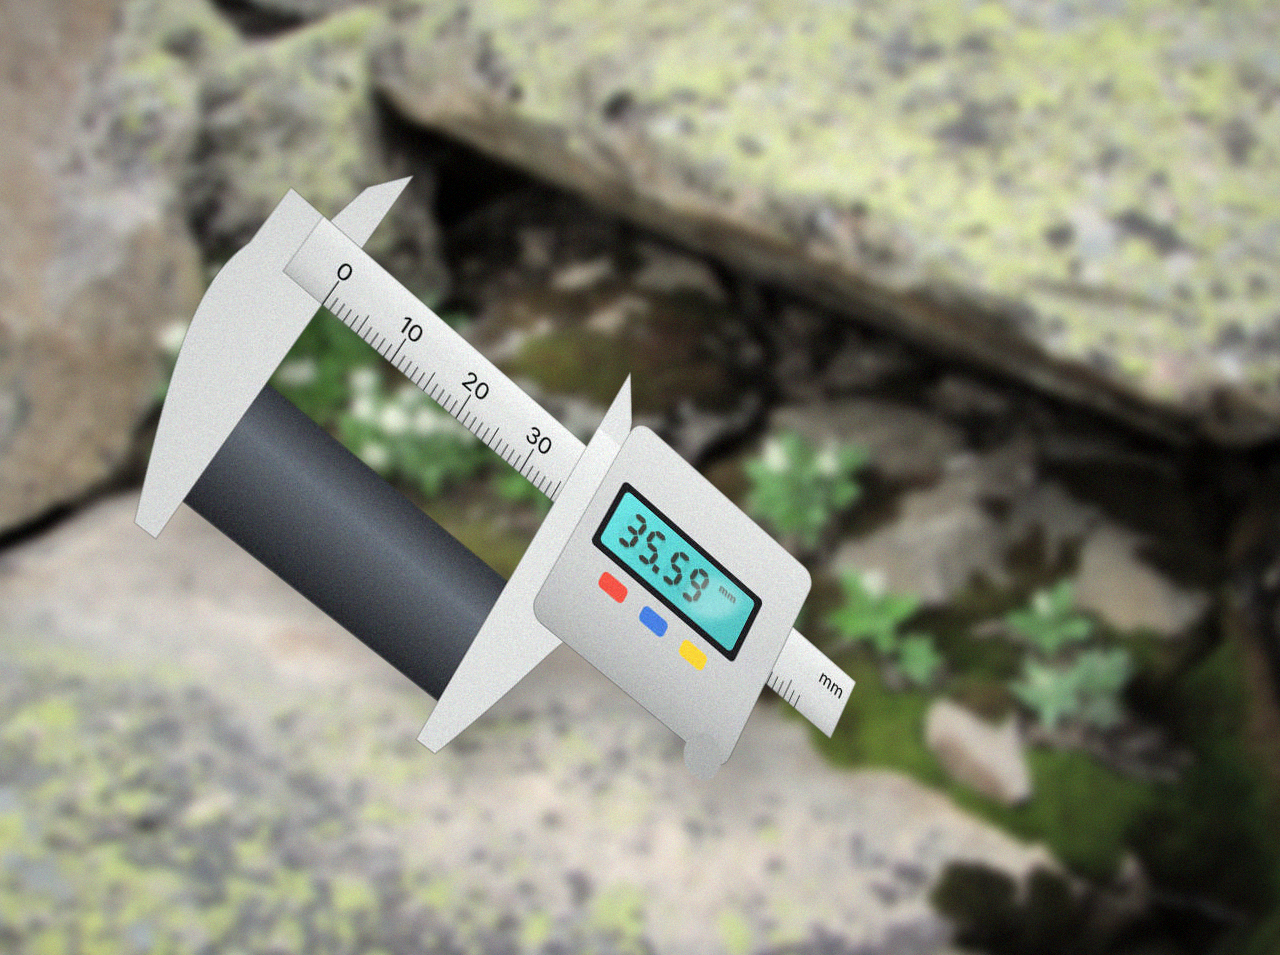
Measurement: 35.59 mm
